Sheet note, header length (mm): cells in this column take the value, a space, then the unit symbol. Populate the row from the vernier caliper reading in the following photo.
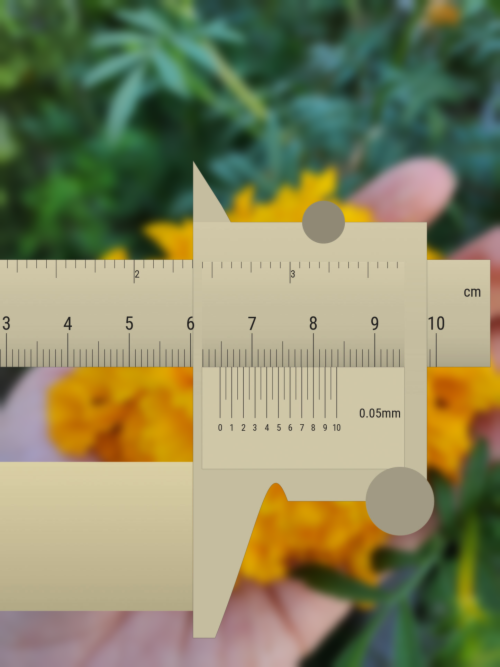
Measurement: 64.8 mm
